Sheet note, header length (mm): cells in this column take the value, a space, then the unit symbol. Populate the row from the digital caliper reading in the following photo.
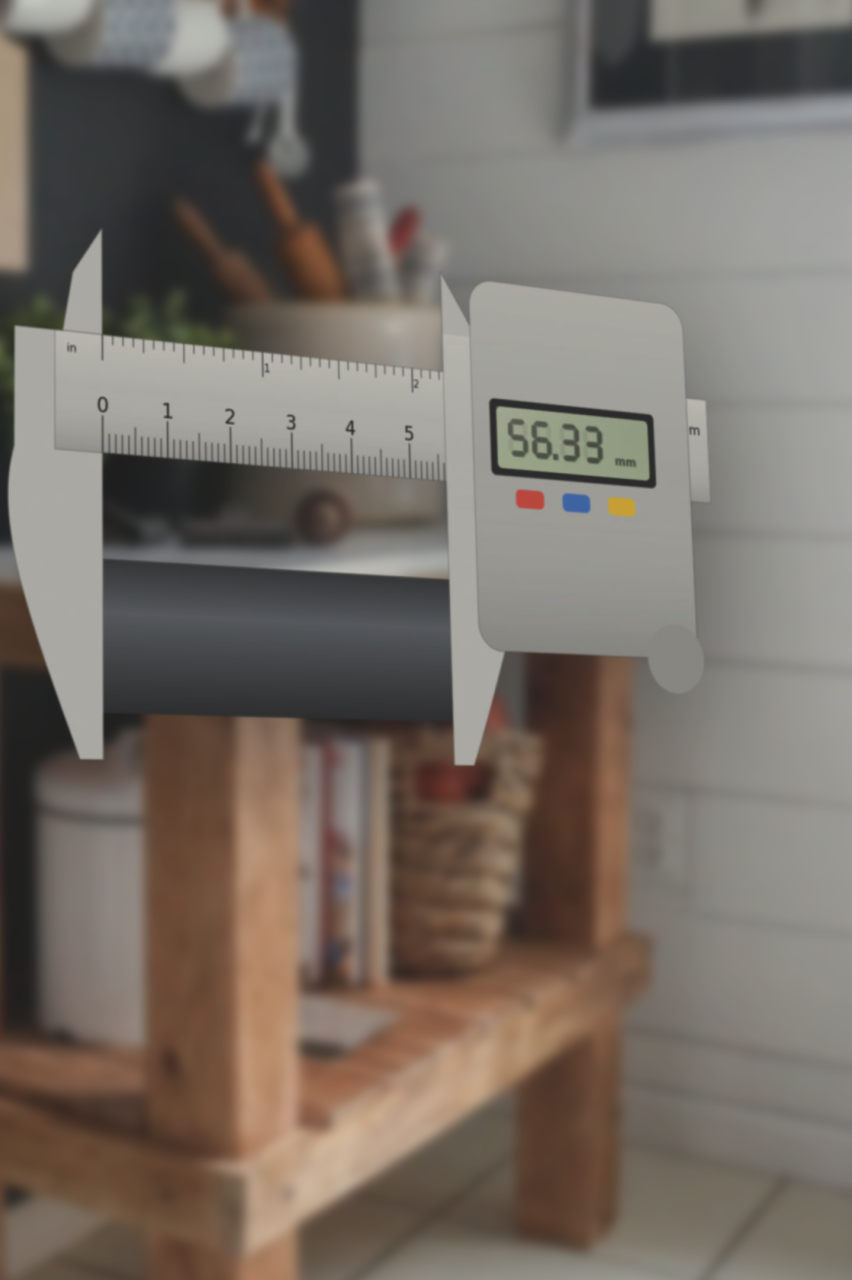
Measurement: 56.33 mm
